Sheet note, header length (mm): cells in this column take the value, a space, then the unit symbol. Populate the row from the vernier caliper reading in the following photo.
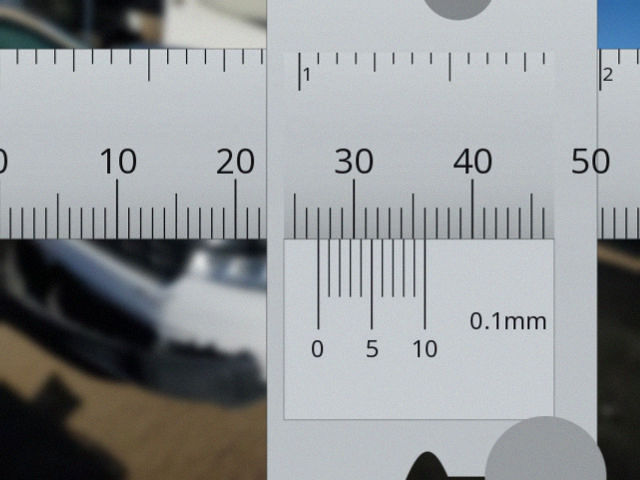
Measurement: 27.0 mm
